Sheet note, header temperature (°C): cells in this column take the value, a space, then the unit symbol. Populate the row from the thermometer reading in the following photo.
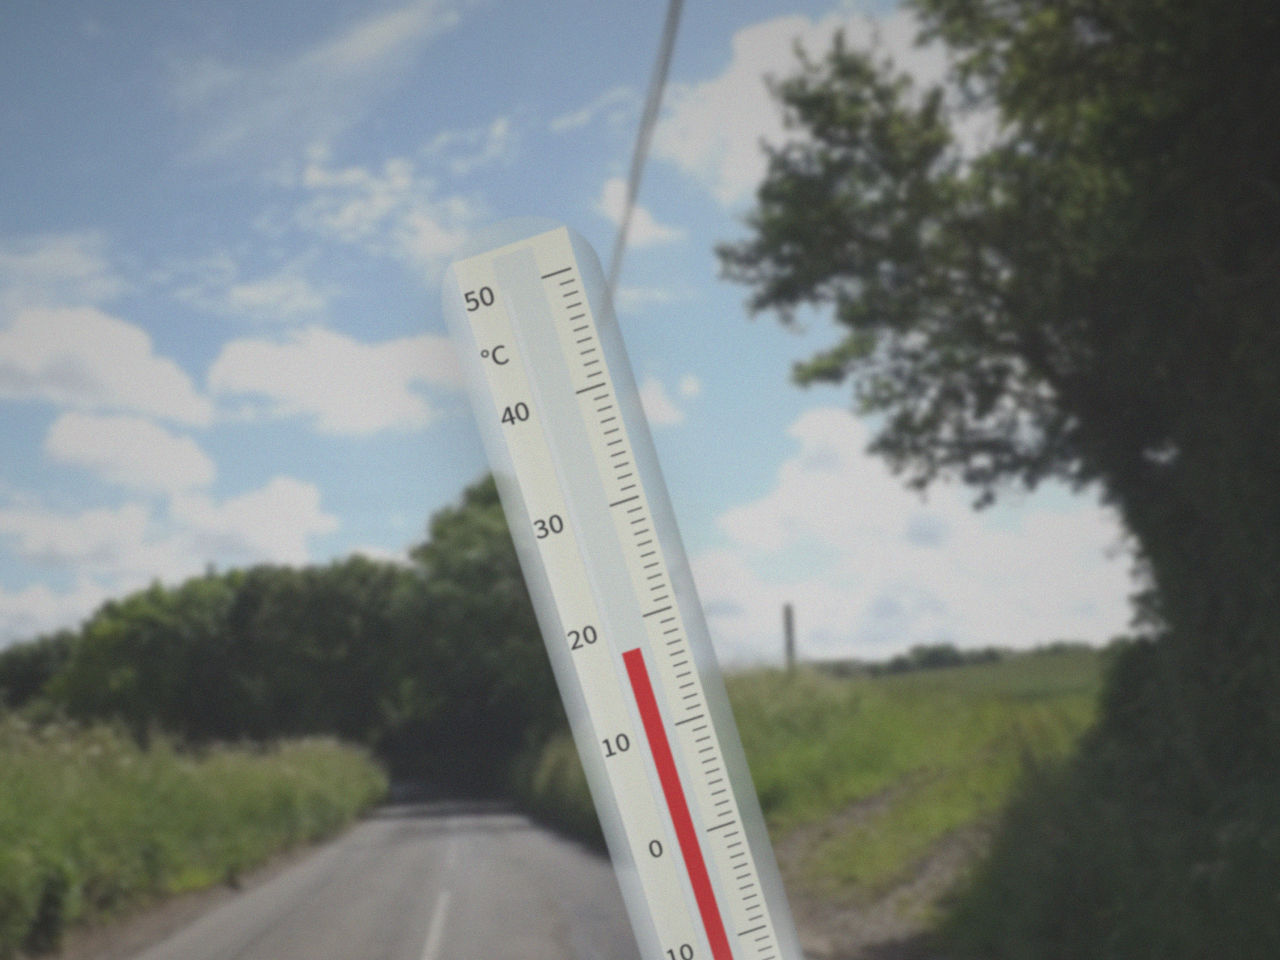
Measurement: 17.5 °C
